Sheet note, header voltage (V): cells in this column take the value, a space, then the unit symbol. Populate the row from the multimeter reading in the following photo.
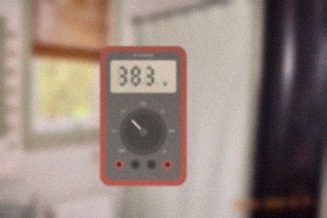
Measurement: 383 V
